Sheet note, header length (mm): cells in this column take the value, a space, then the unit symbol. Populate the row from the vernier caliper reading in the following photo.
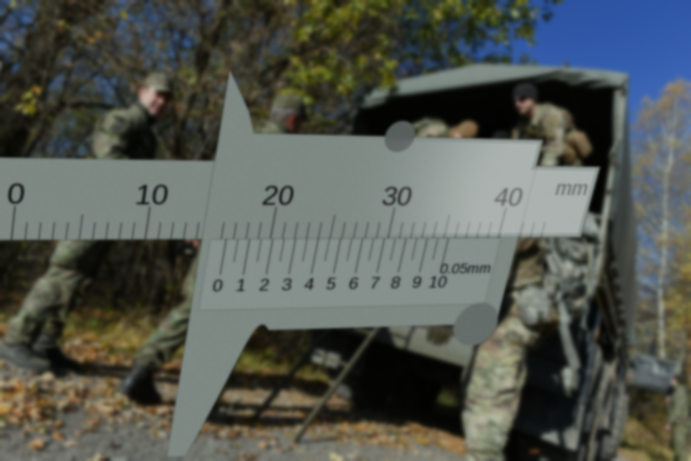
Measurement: 16.4 mm
